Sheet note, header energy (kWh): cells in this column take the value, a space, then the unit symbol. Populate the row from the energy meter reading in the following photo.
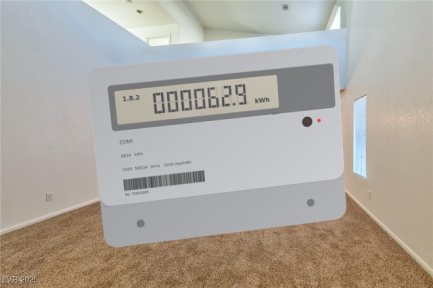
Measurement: 62.9 kWh
